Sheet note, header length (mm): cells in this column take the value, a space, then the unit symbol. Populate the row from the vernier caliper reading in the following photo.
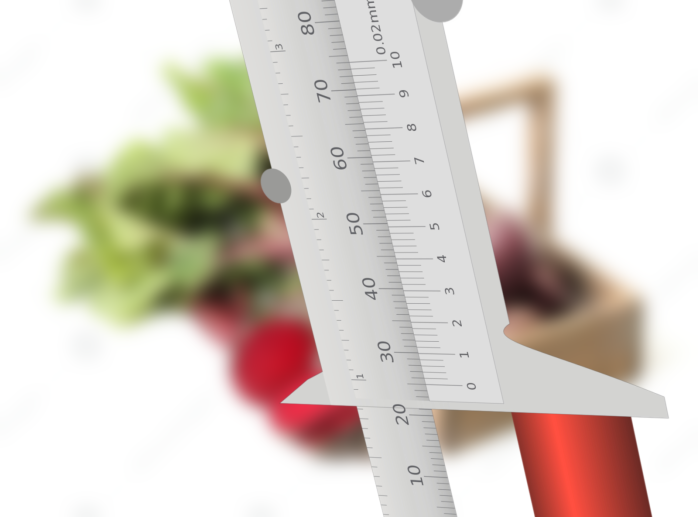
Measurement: 25.0 mm
